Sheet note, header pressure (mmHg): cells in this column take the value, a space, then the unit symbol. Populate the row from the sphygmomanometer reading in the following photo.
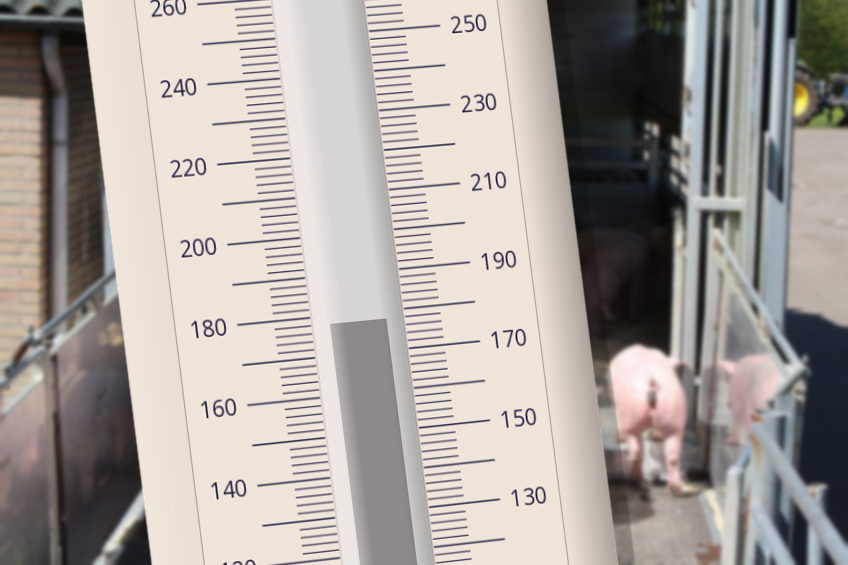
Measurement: 178 mmHg
